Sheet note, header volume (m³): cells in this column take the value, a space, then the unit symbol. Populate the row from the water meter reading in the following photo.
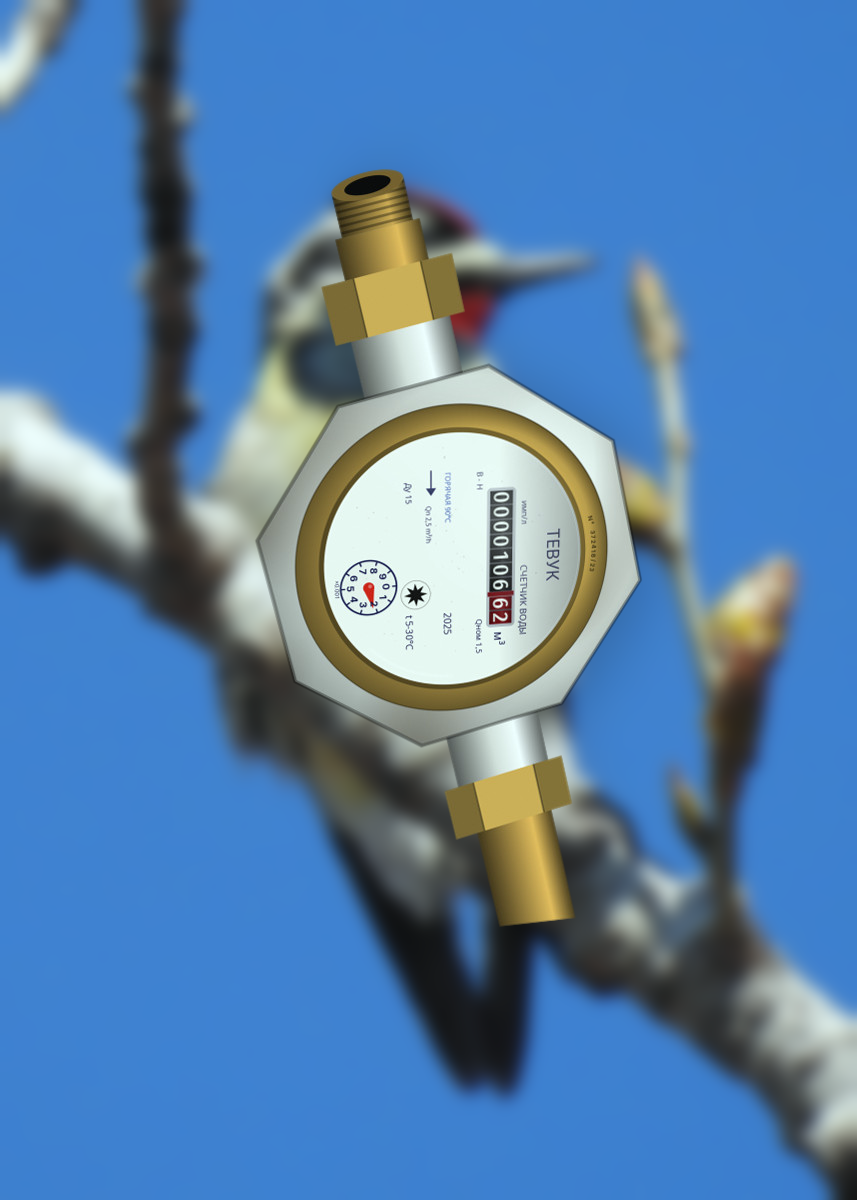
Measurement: 106.622 m³
